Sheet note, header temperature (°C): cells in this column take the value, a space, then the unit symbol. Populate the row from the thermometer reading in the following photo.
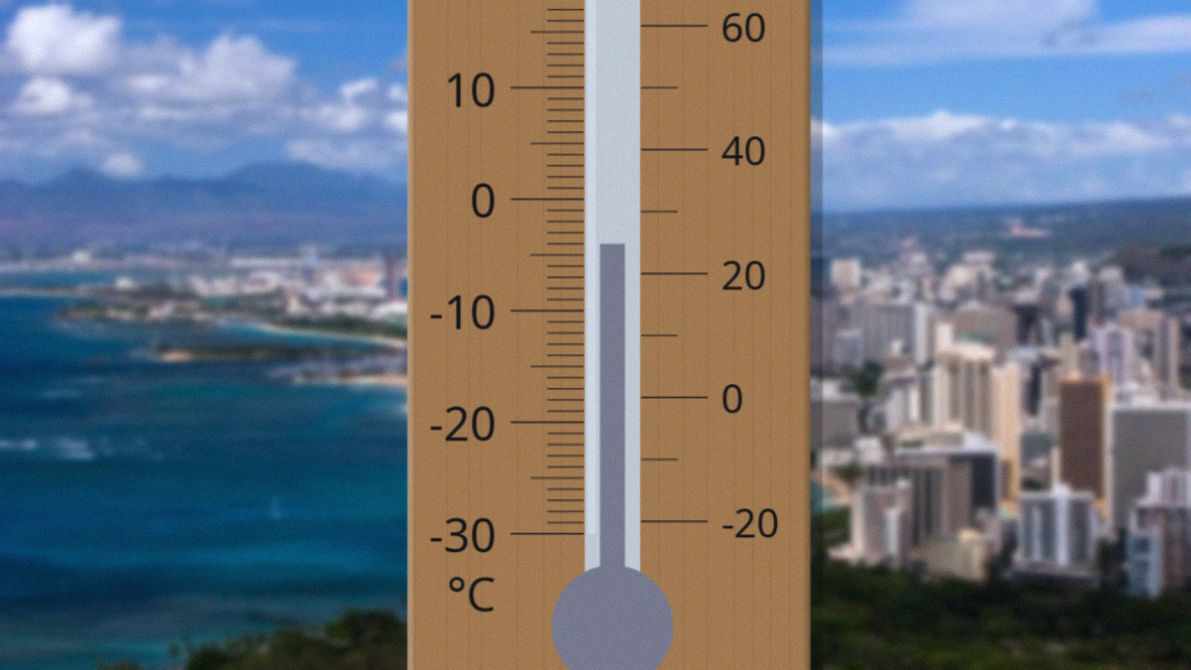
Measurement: -4 °C
